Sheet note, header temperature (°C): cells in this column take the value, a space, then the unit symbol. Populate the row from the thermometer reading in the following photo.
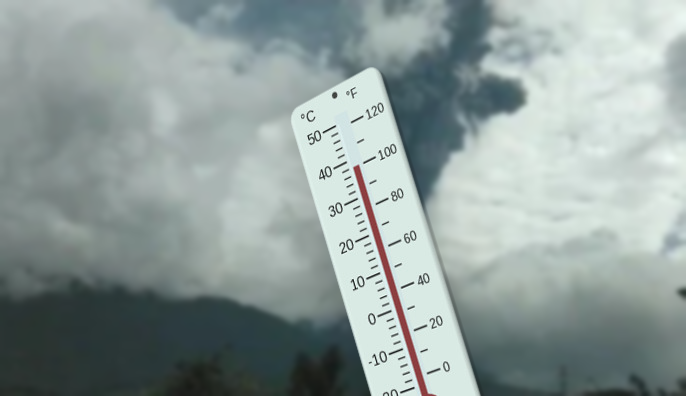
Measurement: 38 °C
